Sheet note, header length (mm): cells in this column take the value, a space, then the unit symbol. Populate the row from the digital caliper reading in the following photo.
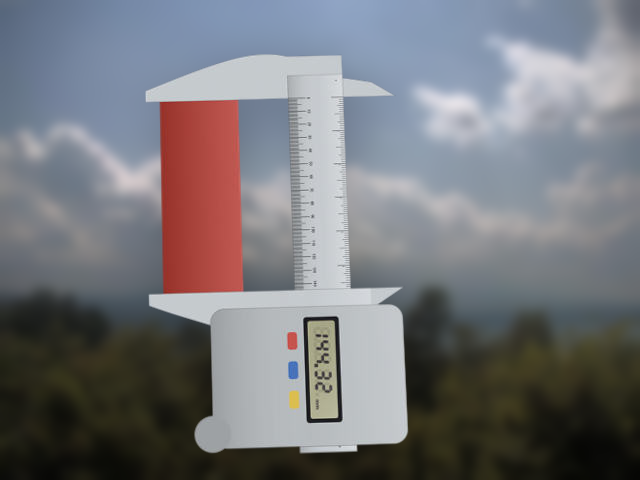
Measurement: 144.32 mm
